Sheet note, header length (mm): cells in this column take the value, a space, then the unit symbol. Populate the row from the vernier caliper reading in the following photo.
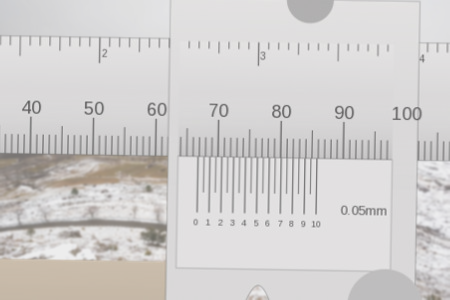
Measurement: 66.8 mm
